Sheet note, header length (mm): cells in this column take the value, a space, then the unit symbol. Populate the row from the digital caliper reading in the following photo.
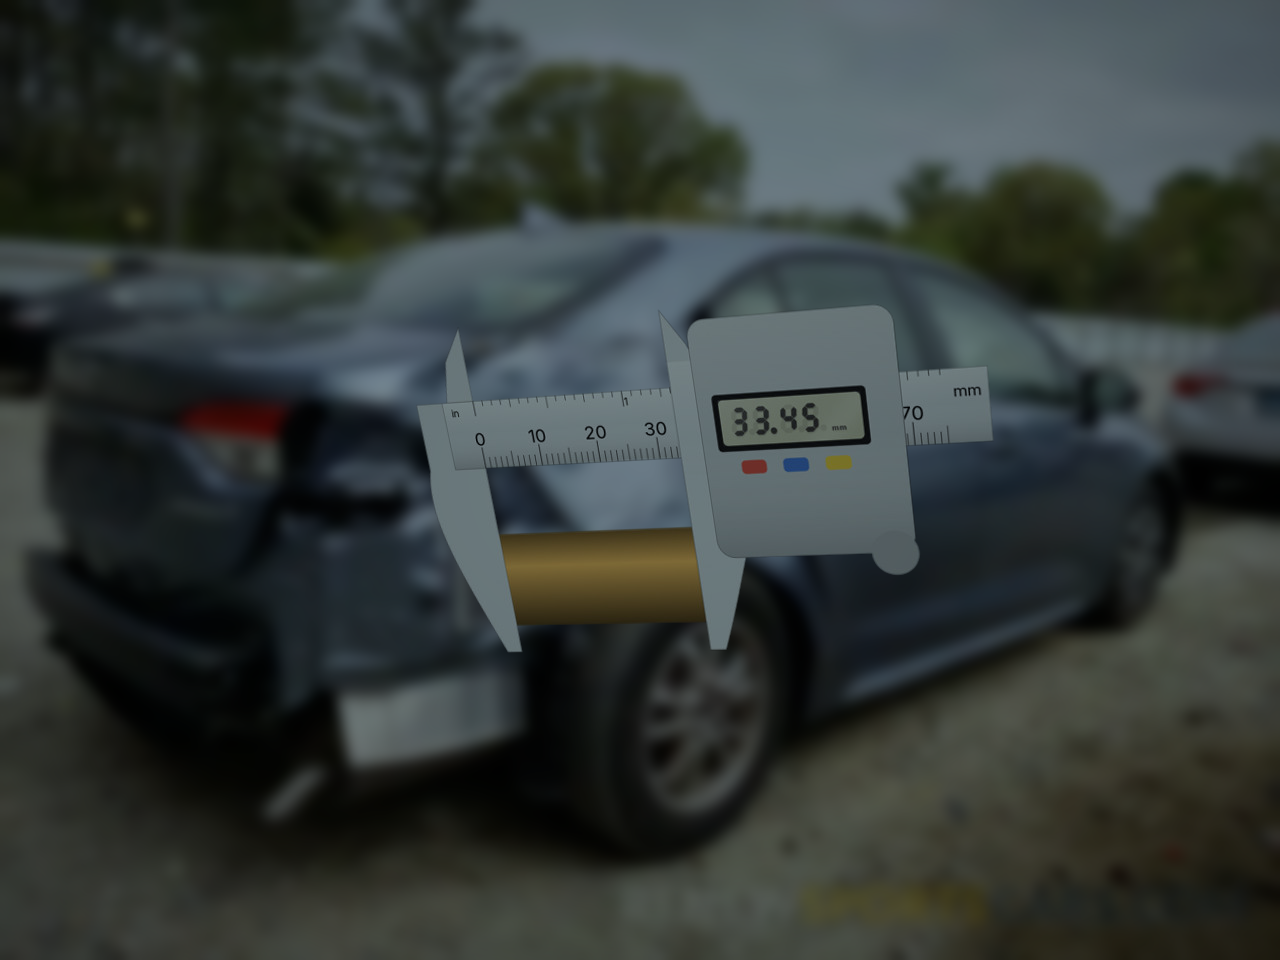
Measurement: 33.45 mm
